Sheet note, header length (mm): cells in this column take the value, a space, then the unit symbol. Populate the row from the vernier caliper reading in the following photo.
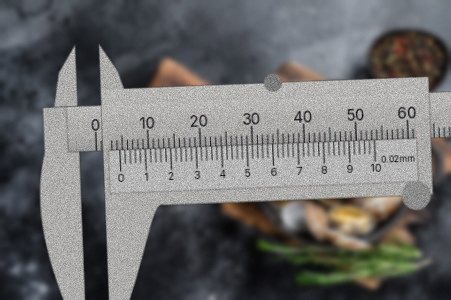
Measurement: 4.5 mm
